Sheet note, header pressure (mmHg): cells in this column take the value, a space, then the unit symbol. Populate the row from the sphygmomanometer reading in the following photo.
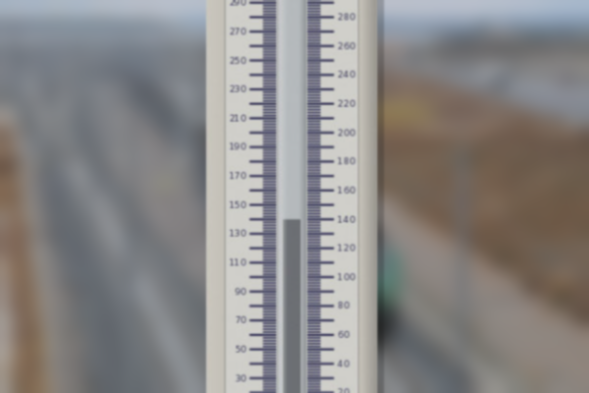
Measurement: 140 mmHg
